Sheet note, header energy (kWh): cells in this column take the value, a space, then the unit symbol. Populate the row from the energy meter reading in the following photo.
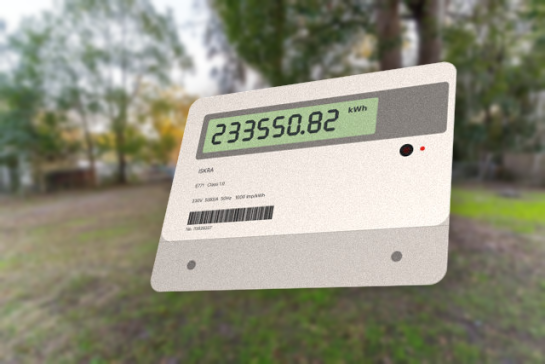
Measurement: 233550.82 kWh
